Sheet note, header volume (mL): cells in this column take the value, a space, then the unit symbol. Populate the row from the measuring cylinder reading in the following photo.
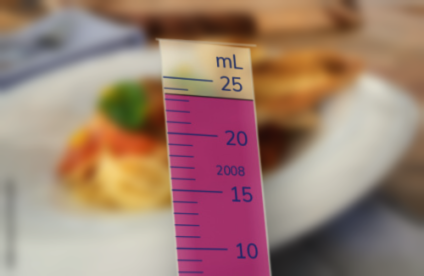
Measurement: 23.5 mL
